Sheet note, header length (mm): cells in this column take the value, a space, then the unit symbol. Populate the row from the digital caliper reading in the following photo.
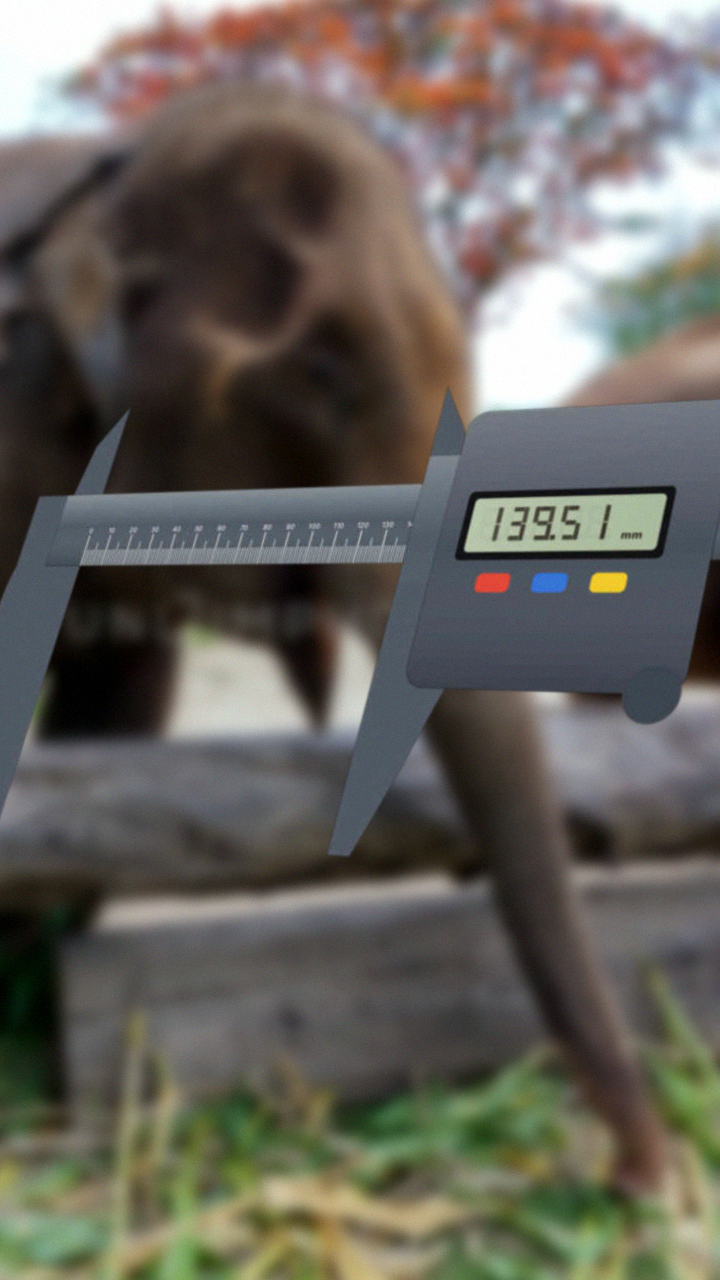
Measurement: 139.51 mm
